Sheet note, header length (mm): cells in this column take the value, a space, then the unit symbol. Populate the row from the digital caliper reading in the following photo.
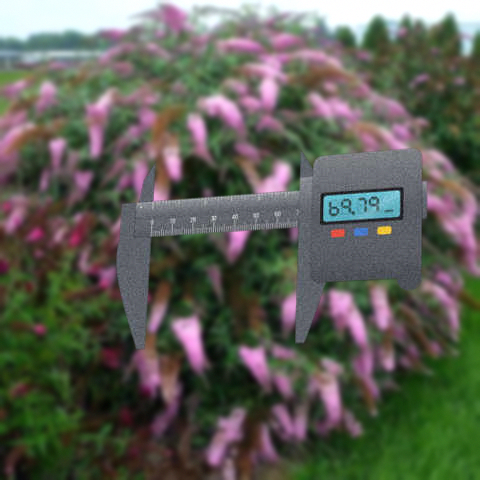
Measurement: 69.79 mm
